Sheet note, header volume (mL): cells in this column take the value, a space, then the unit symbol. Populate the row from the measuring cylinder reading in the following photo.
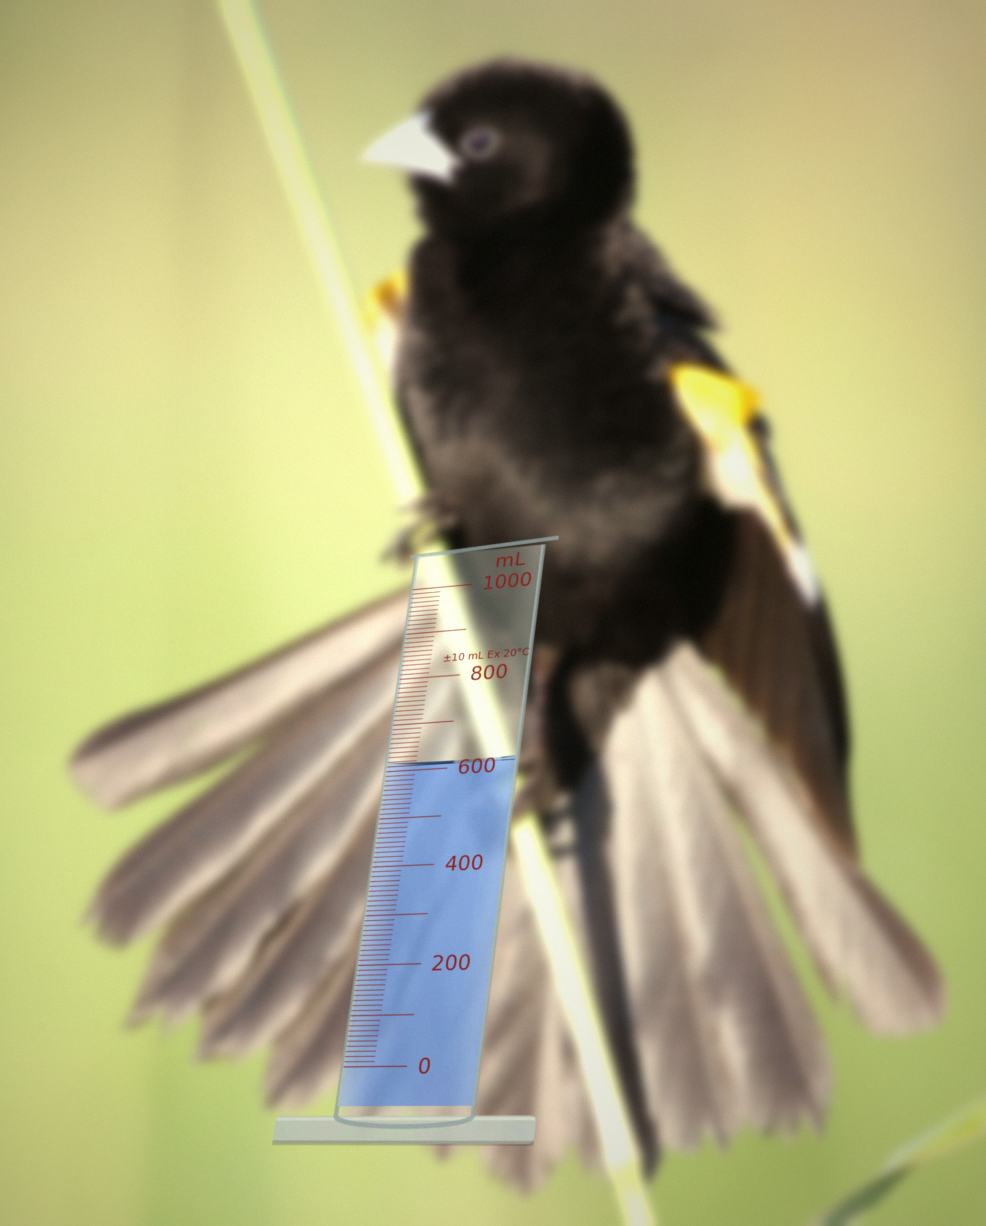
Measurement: 610 mL
